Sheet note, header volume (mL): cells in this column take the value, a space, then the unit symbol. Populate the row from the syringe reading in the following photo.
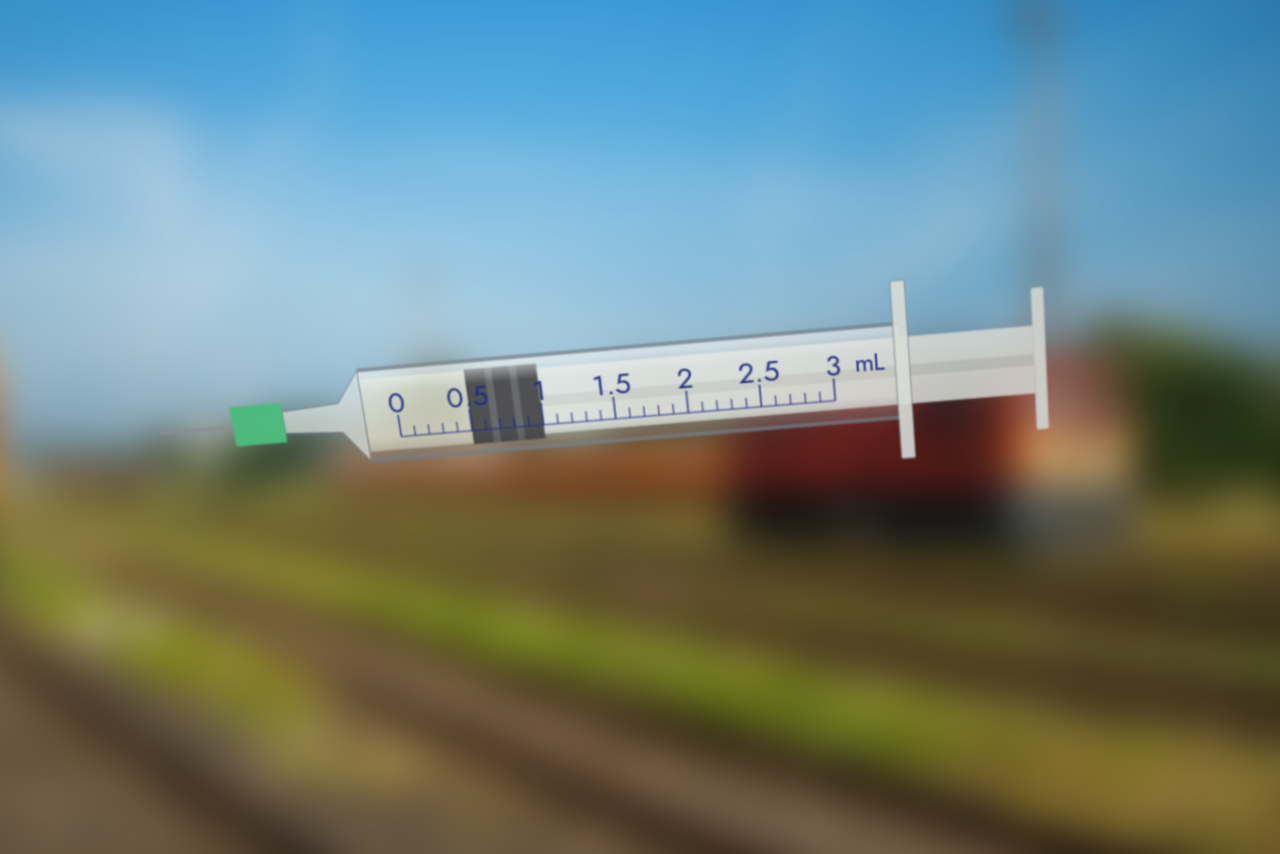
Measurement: 0.5 mL
